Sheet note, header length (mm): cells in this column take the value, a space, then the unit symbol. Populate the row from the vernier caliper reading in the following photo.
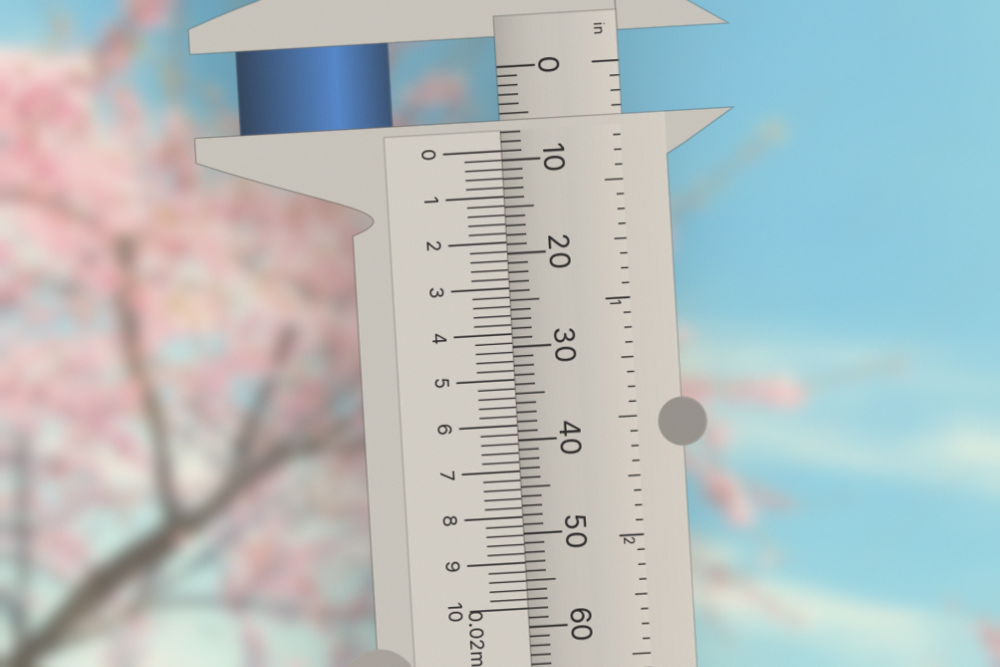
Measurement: 9.0 mm
